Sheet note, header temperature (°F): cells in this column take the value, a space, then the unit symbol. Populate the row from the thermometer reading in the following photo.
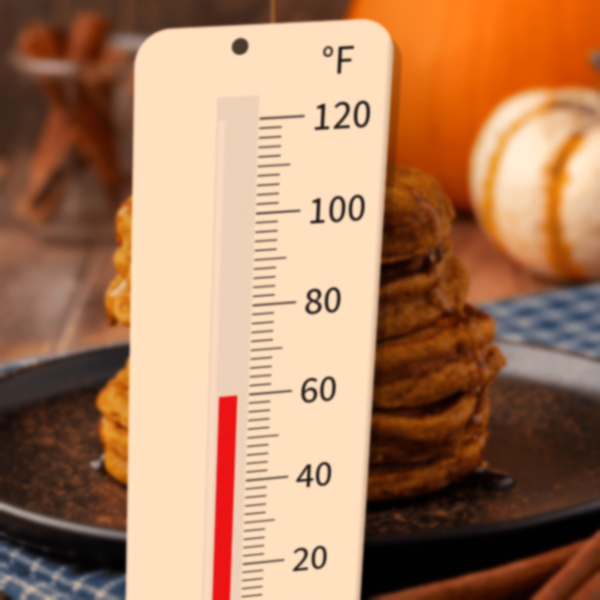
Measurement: 60 °F
